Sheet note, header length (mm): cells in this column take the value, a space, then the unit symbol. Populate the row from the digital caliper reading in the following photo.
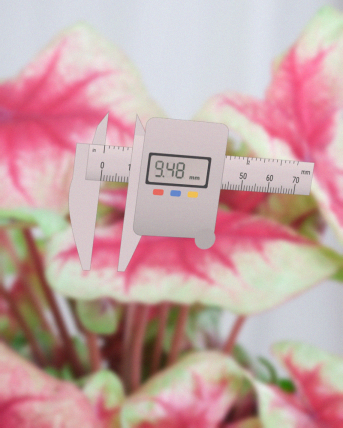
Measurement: 9.48 mm
